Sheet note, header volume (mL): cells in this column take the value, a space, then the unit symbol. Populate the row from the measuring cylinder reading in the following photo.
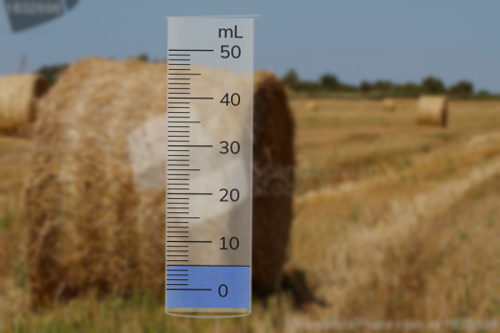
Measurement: 5 mL
